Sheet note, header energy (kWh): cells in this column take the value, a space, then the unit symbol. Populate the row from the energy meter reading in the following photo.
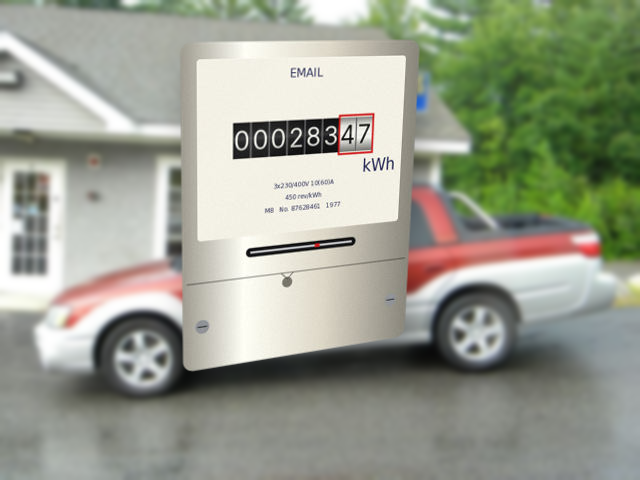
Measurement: 283.47 kWh
